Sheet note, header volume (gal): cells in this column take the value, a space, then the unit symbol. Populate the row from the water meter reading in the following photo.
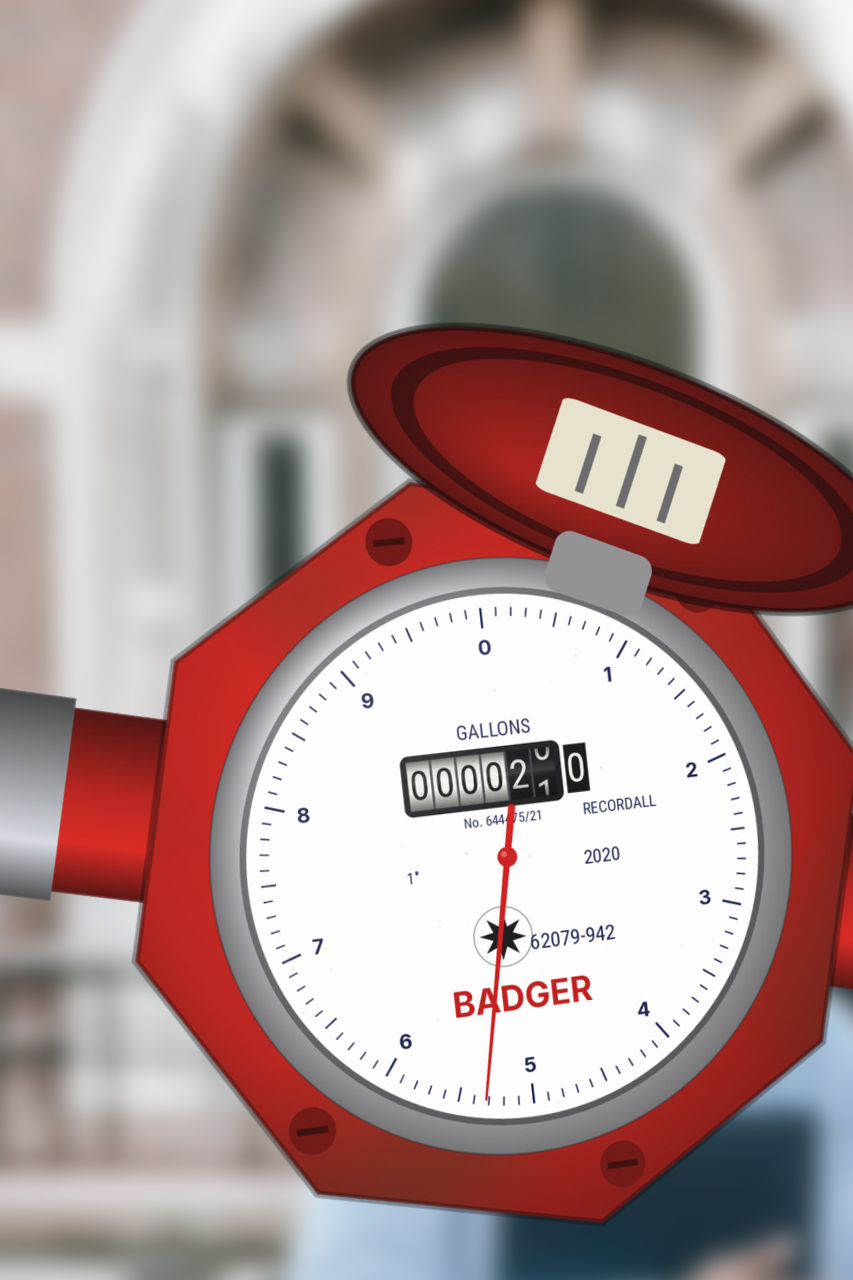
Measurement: 205.3 gal
